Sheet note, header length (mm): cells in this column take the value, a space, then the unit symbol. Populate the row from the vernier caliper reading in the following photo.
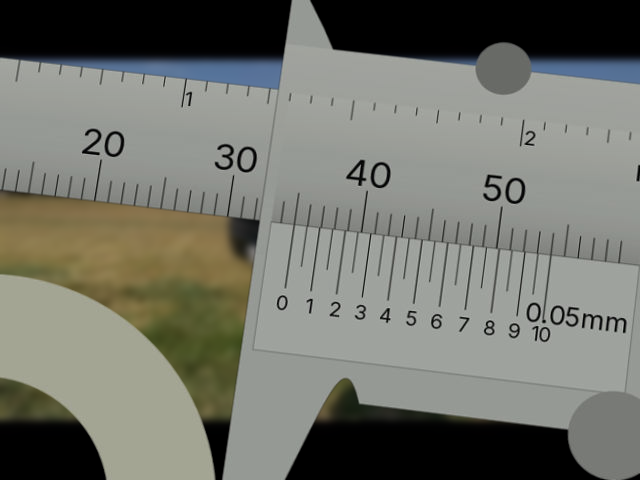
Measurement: 35.0 mm
